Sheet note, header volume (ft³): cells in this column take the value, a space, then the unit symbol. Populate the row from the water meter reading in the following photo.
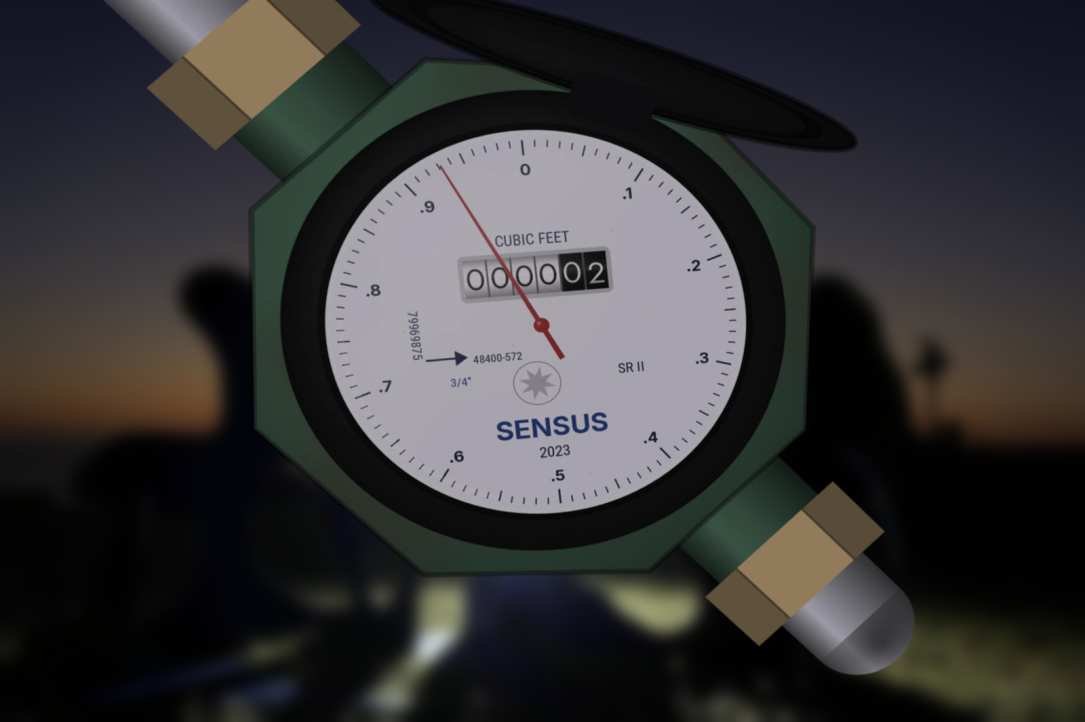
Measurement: 1.93 ft³
